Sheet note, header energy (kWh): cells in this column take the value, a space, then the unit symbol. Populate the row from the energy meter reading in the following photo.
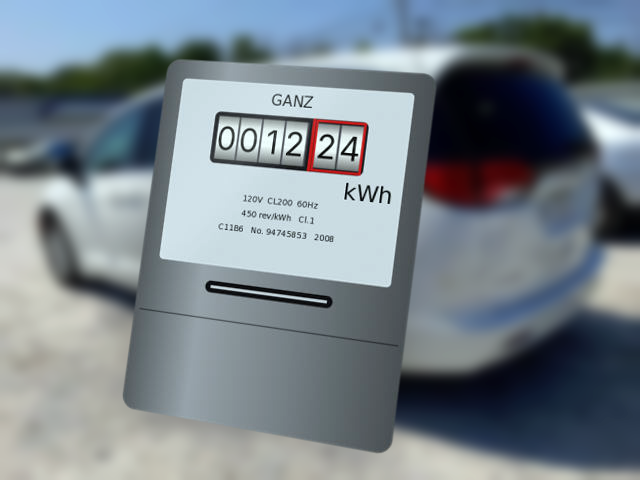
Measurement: 12.24 kWh
